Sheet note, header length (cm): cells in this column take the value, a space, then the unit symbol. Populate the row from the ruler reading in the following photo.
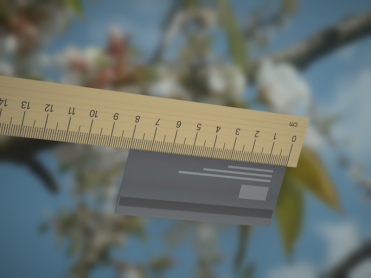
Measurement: 8 cm
